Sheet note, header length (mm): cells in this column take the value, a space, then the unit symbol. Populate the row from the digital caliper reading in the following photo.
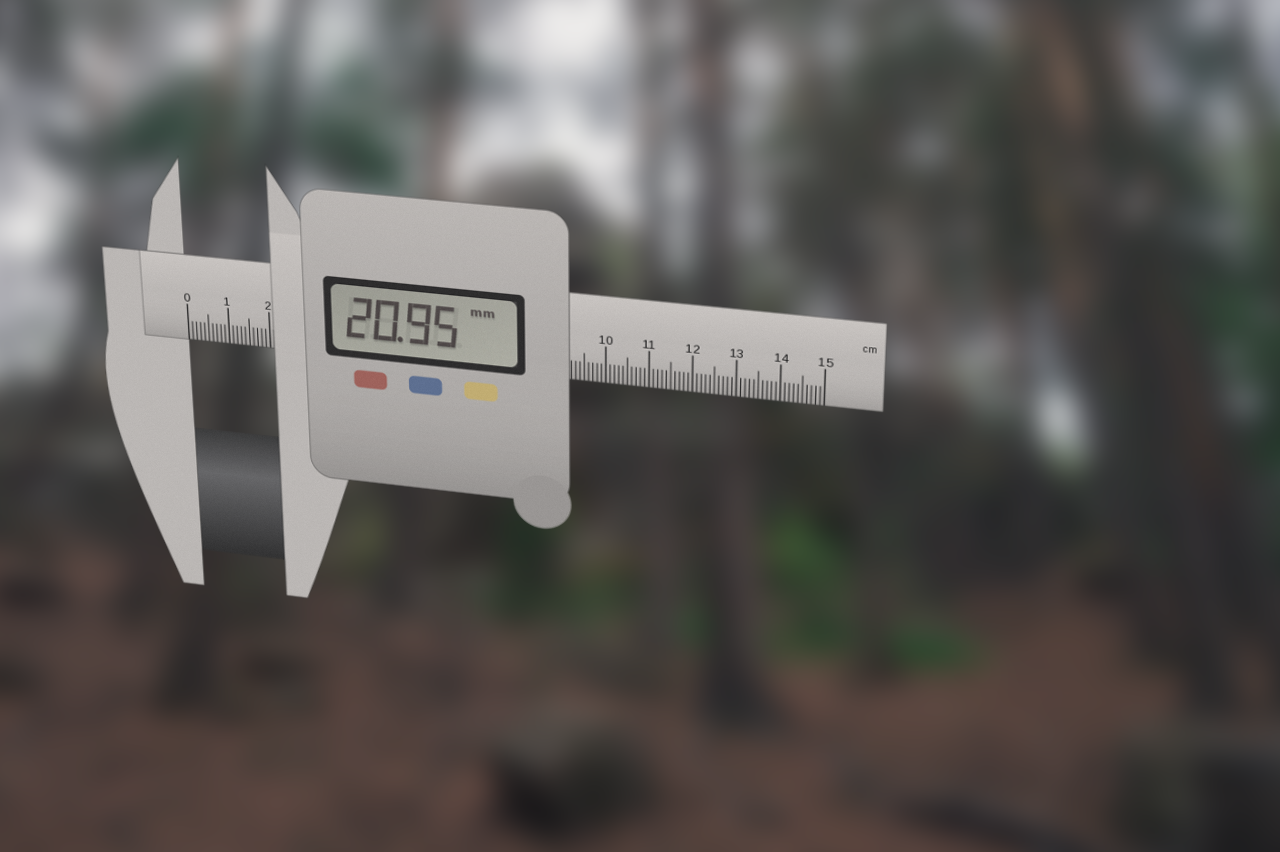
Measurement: 20.95 mm
